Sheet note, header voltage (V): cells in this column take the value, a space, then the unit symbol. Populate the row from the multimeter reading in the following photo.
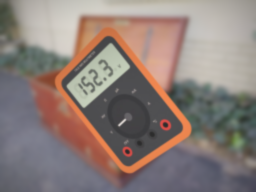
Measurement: 152.3 V
